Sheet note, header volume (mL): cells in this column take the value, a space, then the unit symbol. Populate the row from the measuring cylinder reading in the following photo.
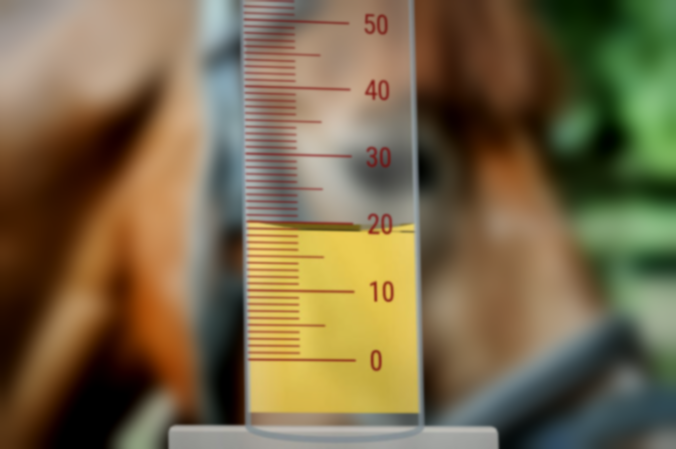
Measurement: 19 mL
